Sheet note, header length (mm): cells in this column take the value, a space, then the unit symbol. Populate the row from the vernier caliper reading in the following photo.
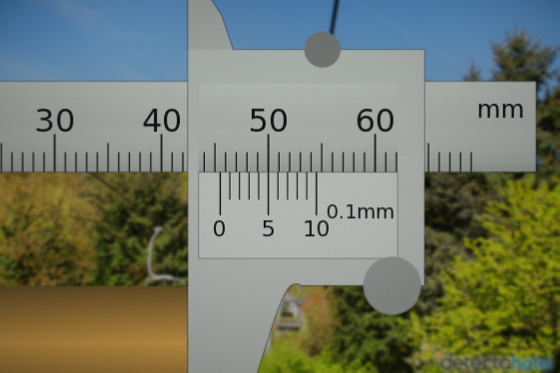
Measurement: 45.5 mm
